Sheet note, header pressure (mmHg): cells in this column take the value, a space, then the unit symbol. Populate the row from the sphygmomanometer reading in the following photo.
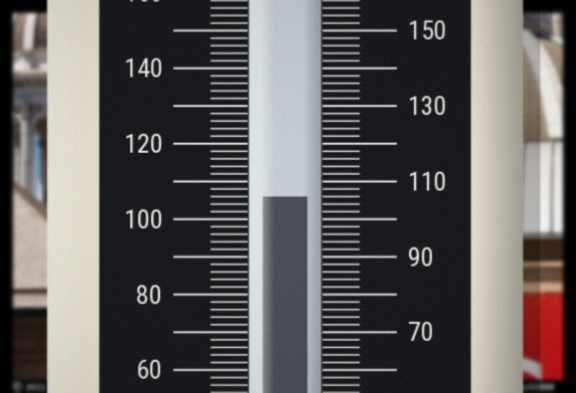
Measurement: 106 mmHg
